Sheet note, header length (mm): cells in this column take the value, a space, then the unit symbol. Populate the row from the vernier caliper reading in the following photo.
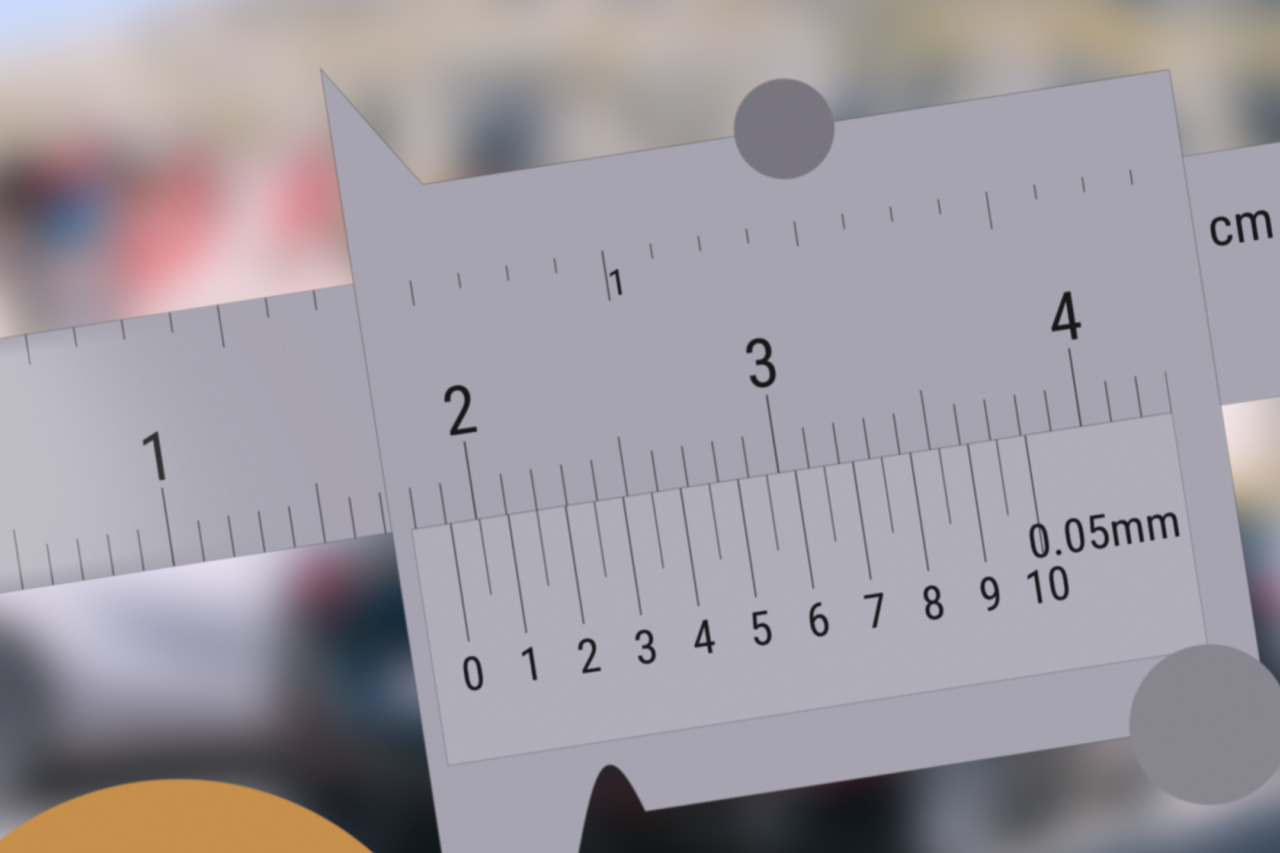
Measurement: 19.15 mm
